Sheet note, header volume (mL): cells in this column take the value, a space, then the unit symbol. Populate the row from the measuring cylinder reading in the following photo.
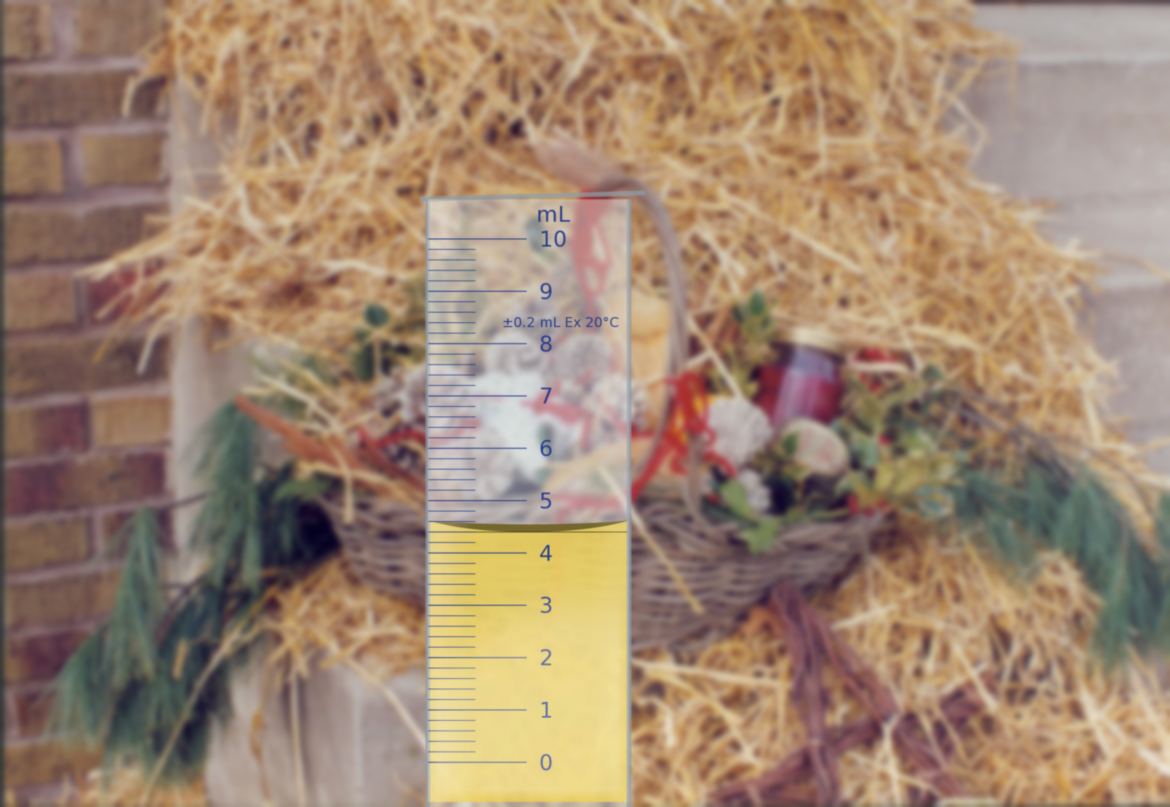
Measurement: 4.4 mL
